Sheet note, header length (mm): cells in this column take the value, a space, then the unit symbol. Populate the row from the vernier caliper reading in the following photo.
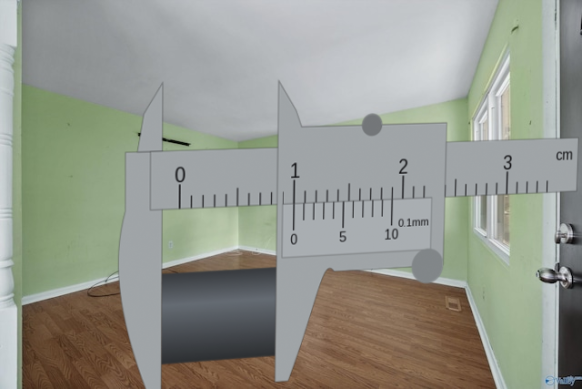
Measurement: 10.0 mm
